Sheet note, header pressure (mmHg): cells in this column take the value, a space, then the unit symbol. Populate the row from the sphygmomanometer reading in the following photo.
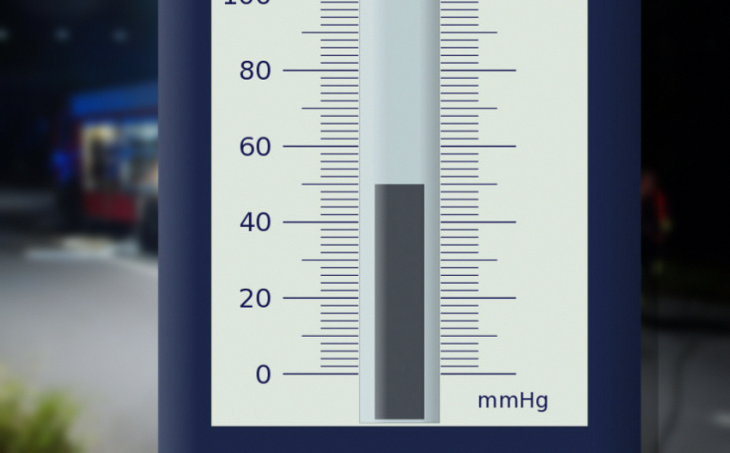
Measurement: 50 mmHg
